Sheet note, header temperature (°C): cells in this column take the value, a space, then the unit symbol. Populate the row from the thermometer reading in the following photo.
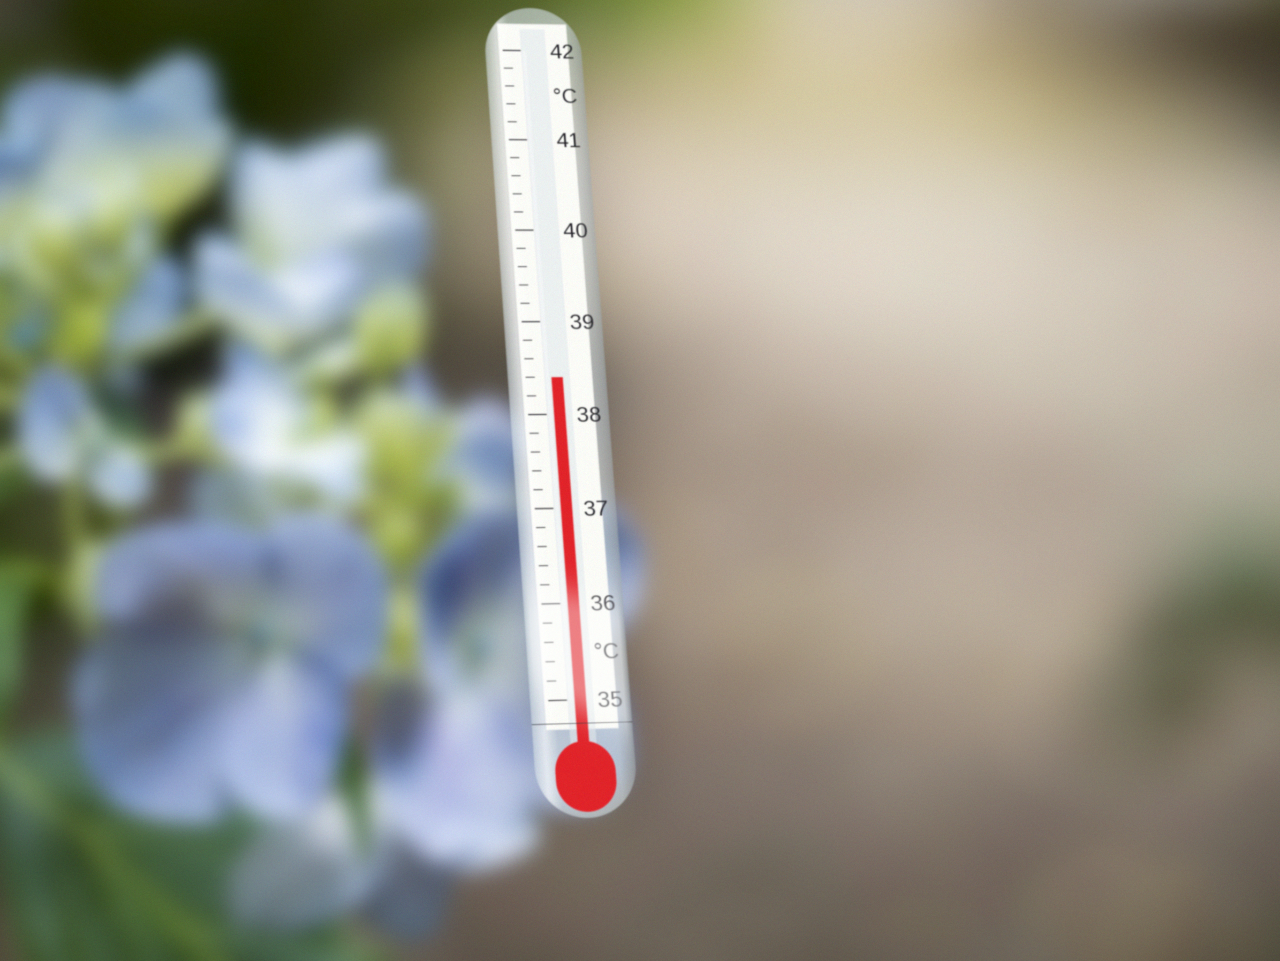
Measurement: 38.4 °C
